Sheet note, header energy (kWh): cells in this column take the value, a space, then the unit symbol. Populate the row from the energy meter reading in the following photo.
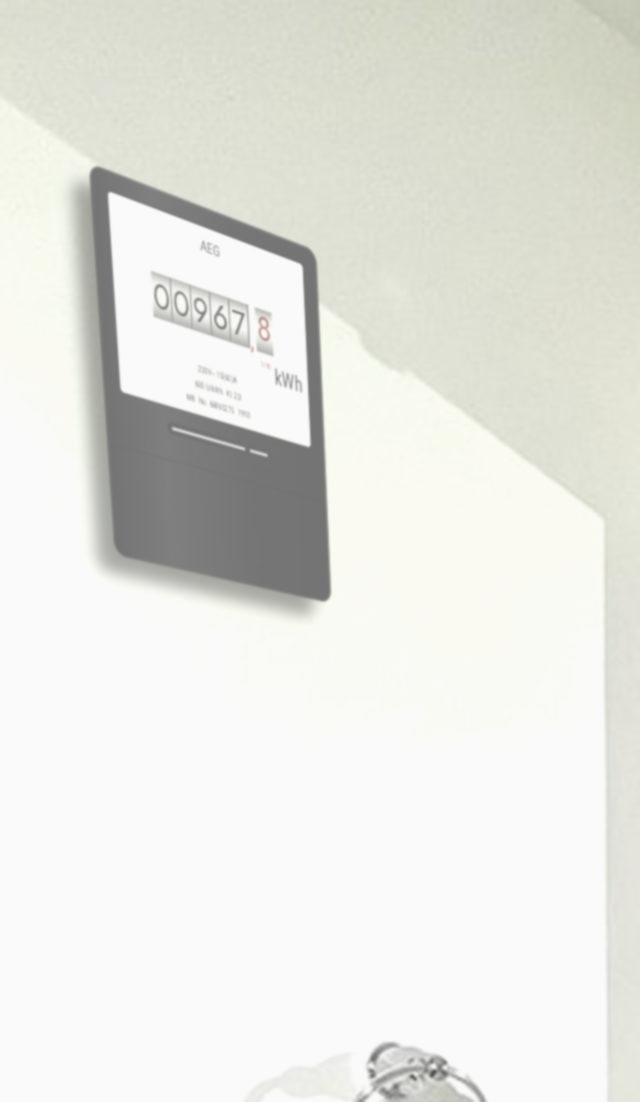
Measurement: 967.8 kWh
